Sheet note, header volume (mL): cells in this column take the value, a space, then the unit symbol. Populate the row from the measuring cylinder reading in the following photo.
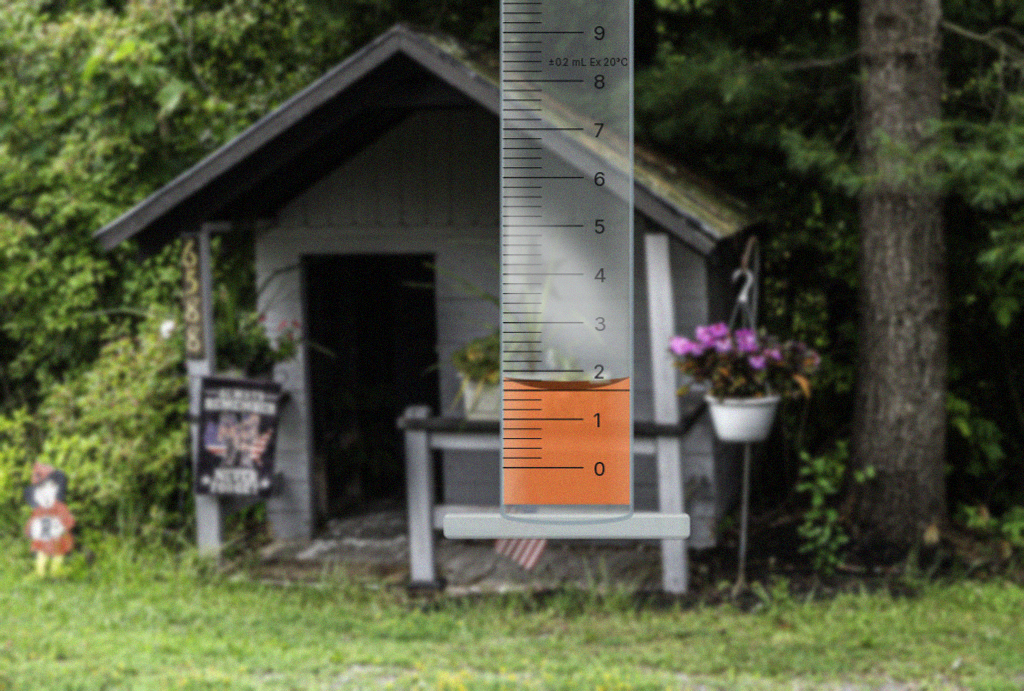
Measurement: 1.6 mL
